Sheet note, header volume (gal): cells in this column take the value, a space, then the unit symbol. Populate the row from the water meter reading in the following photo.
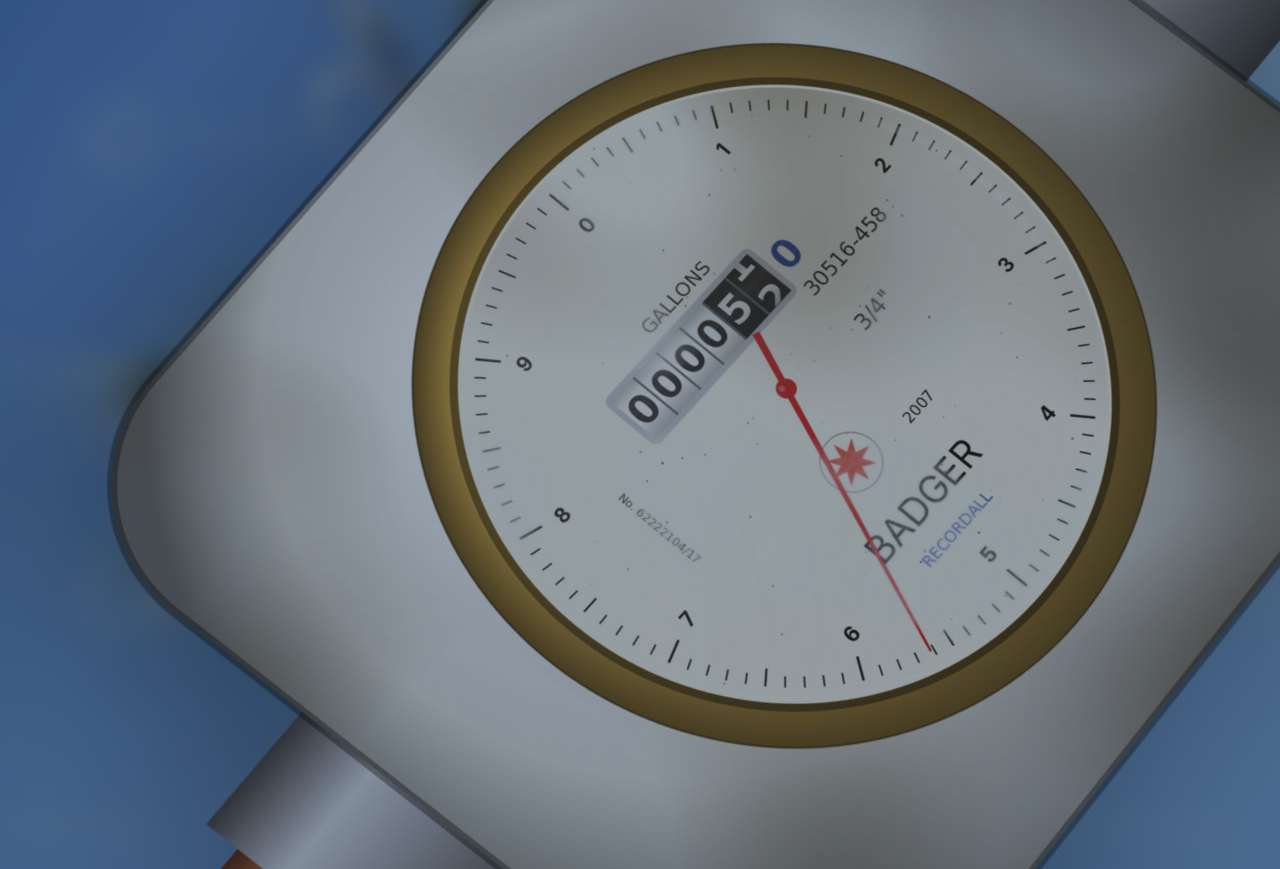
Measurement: 515.6 gal
